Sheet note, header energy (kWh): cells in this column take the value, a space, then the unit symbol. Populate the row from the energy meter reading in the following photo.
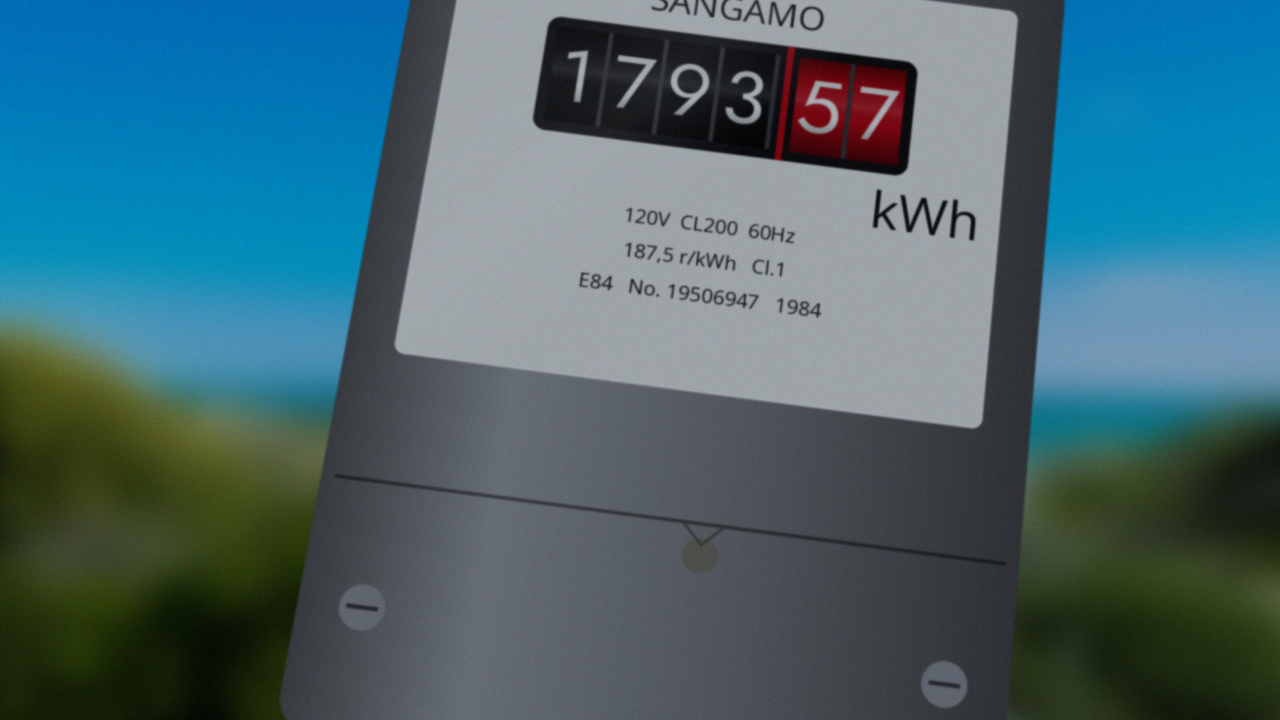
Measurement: 1793.57 kWh
